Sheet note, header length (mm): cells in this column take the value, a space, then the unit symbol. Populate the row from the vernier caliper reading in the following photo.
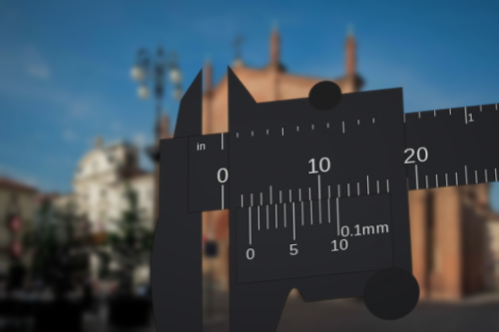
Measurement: 2.8 mm
